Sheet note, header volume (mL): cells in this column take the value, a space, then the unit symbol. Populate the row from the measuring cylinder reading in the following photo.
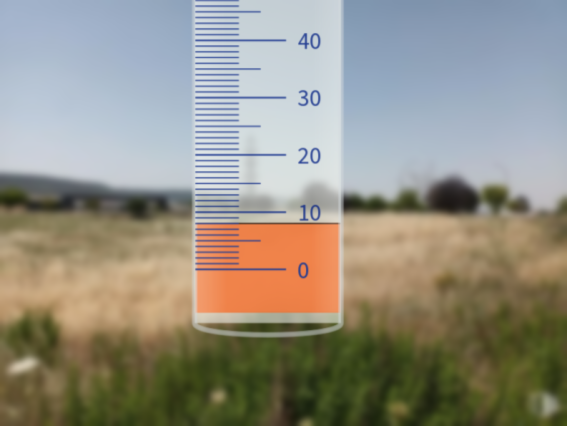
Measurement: 8 mL
